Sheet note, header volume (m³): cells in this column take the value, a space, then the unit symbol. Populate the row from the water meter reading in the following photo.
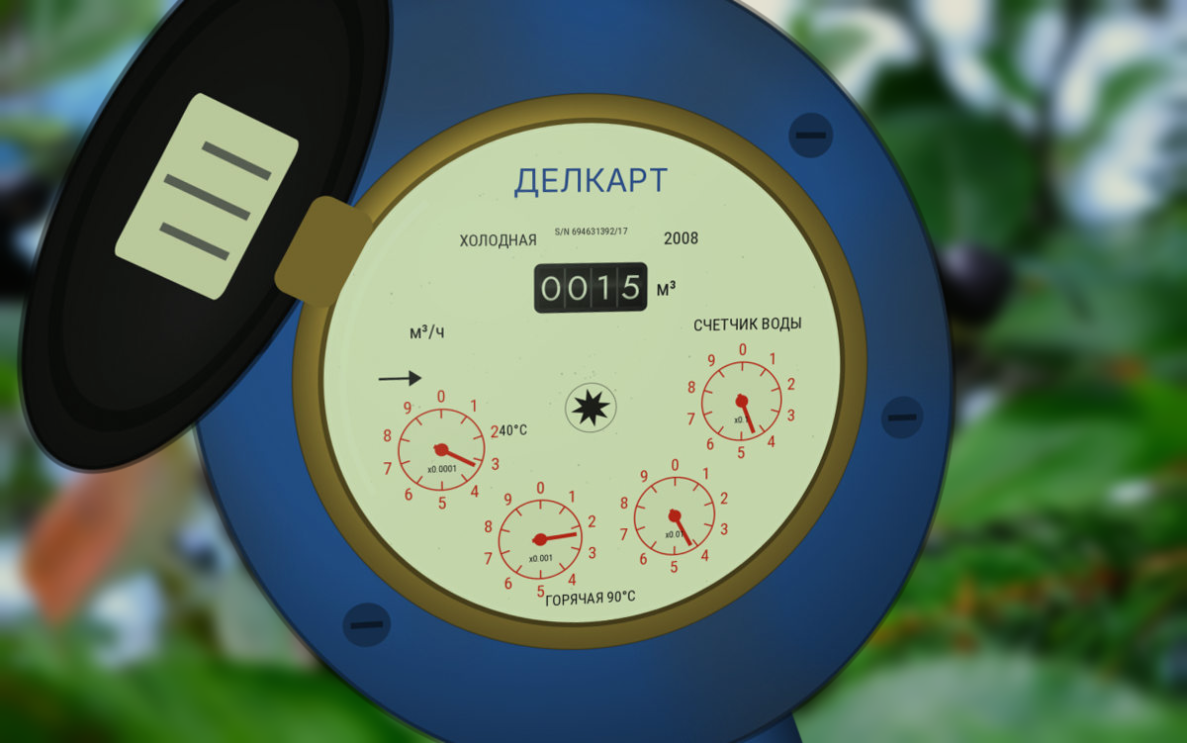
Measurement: 15.4423 m³
